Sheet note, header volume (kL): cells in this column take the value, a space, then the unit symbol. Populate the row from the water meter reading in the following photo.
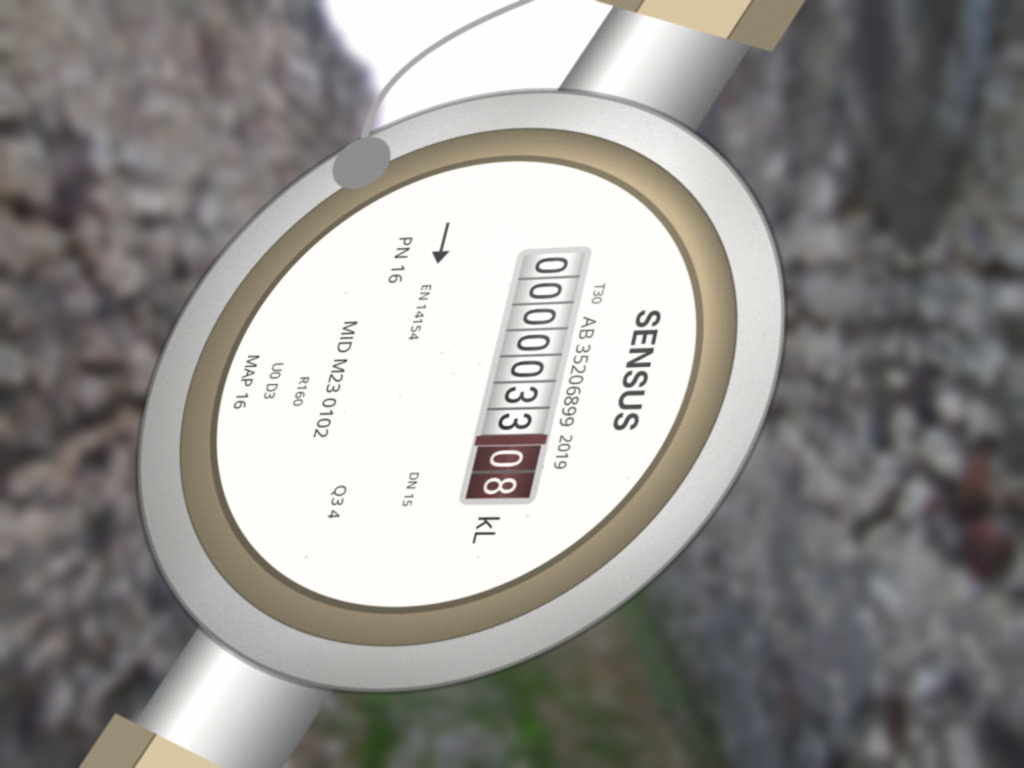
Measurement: 33.08 kL
